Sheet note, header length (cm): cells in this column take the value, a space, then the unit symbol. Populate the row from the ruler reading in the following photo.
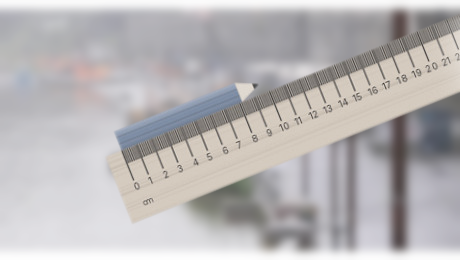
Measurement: 9.5 cm
